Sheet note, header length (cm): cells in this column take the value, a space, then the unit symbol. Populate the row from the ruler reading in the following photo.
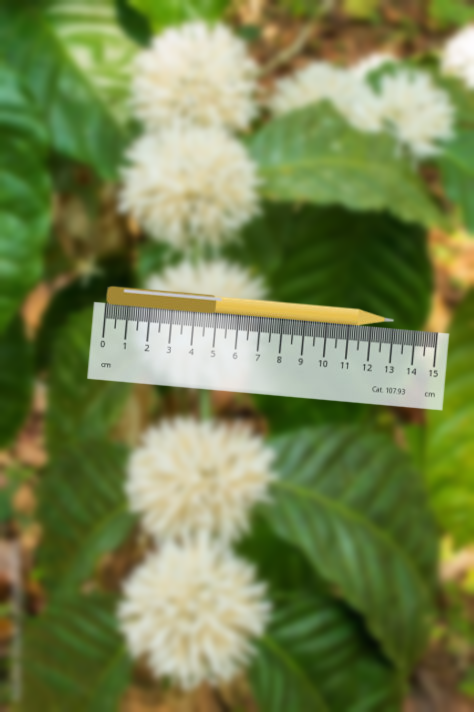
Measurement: 13 cm
